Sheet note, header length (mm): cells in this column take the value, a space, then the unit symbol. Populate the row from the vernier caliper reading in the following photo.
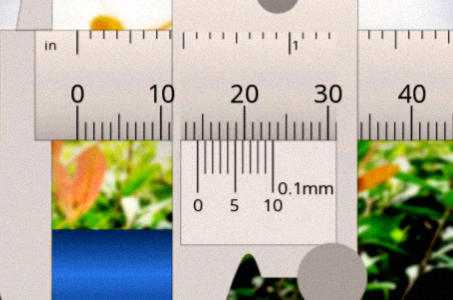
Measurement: 14.4 mm
